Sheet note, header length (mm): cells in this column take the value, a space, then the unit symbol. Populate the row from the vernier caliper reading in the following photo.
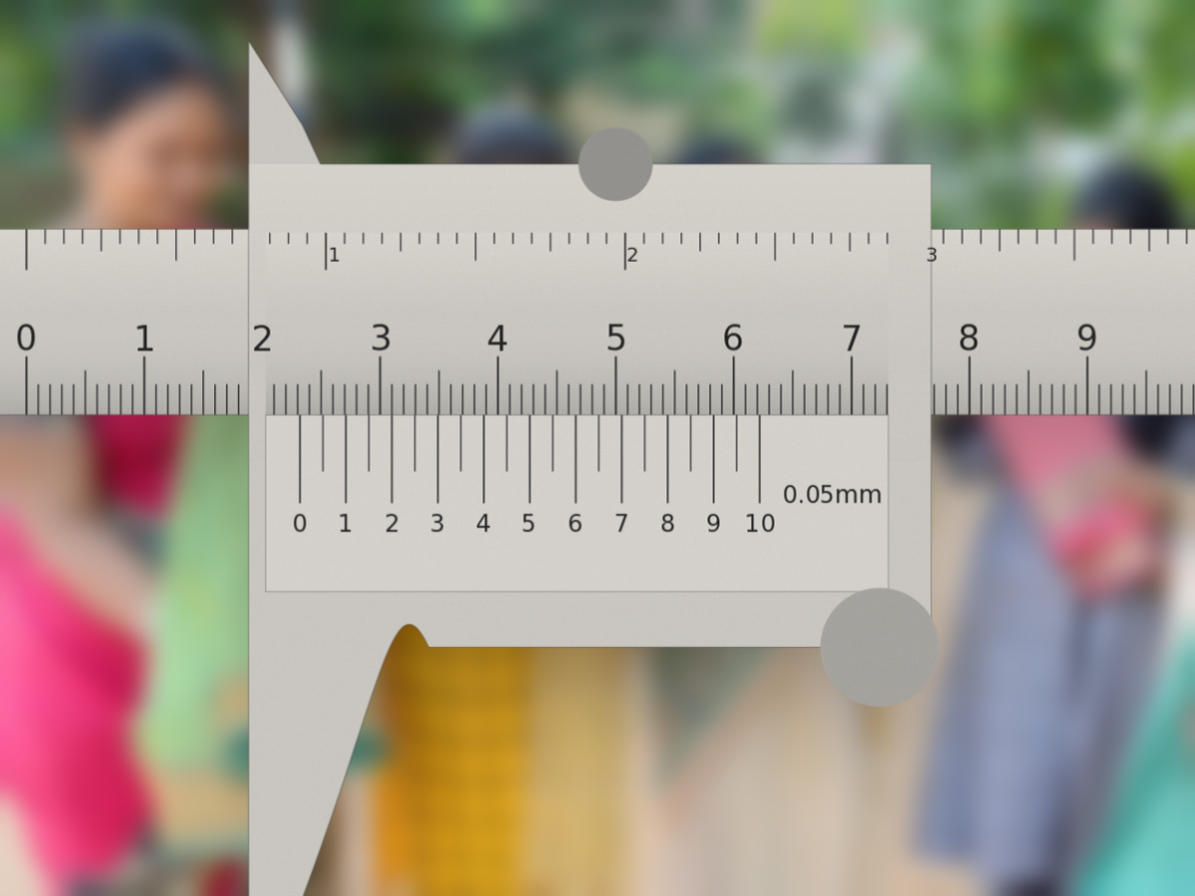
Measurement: 23.2 mm
